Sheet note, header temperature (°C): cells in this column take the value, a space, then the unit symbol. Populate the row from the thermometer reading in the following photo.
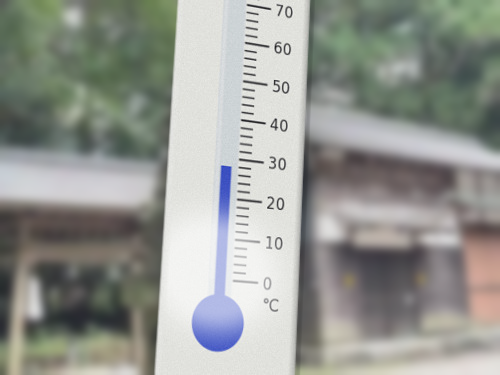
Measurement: 28 °C
